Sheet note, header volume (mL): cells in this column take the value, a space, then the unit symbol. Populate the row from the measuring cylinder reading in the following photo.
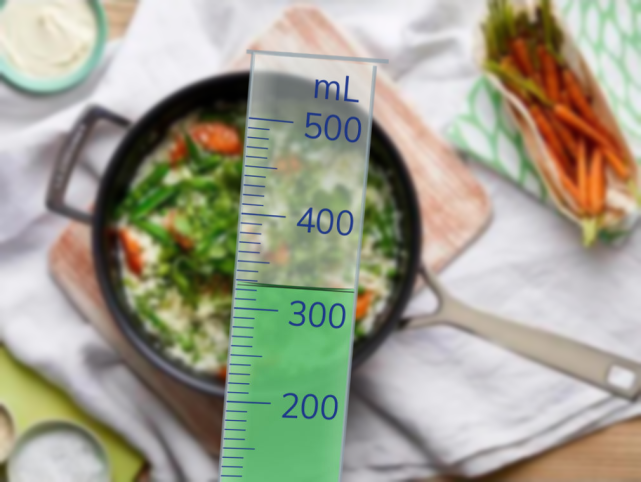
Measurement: 325 mL
